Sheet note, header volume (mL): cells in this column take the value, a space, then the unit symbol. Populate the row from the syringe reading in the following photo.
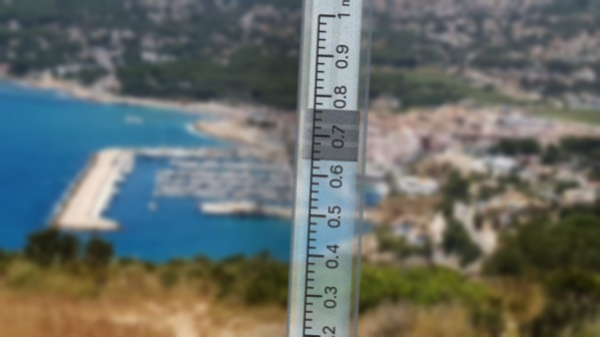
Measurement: 0.64 mL
